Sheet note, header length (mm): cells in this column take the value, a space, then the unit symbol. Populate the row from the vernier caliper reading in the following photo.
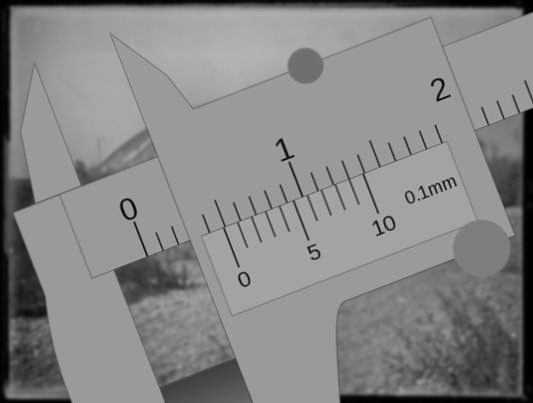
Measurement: 4.9 mm
